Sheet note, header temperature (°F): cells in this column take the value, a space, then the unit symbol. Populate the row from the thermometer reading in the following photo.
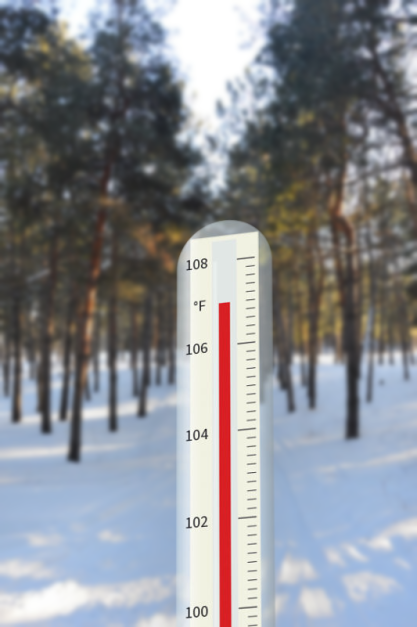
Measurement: 107 °F
